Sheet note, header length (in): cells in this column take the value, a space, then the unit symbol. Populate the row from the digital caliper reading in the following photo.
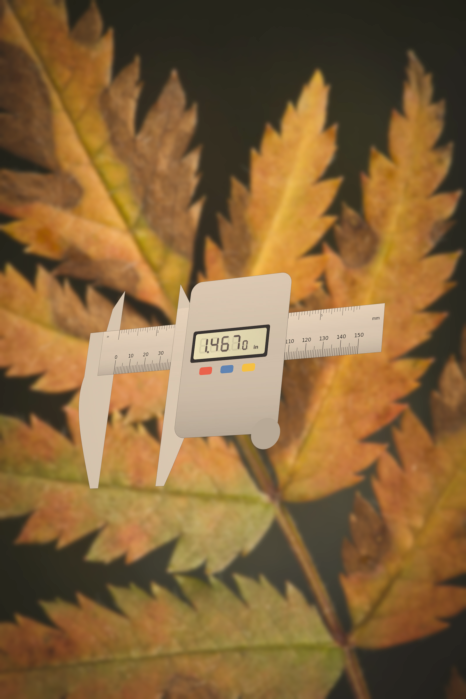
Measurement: 1.4670 in
